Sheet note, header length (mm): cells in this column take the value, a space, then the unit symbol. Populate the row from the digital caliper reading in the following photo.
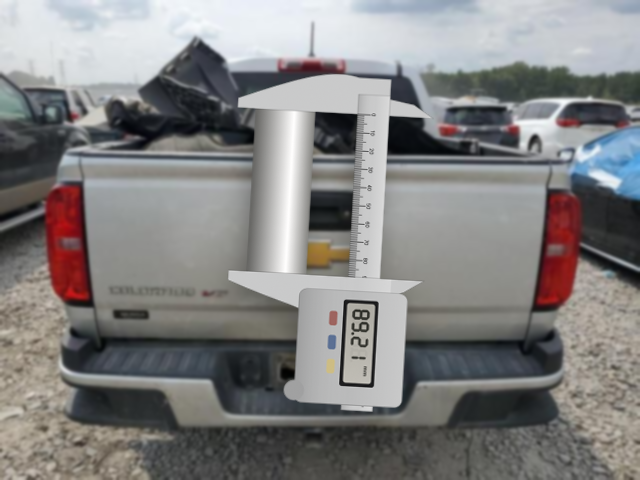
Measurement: 89.21 mm
